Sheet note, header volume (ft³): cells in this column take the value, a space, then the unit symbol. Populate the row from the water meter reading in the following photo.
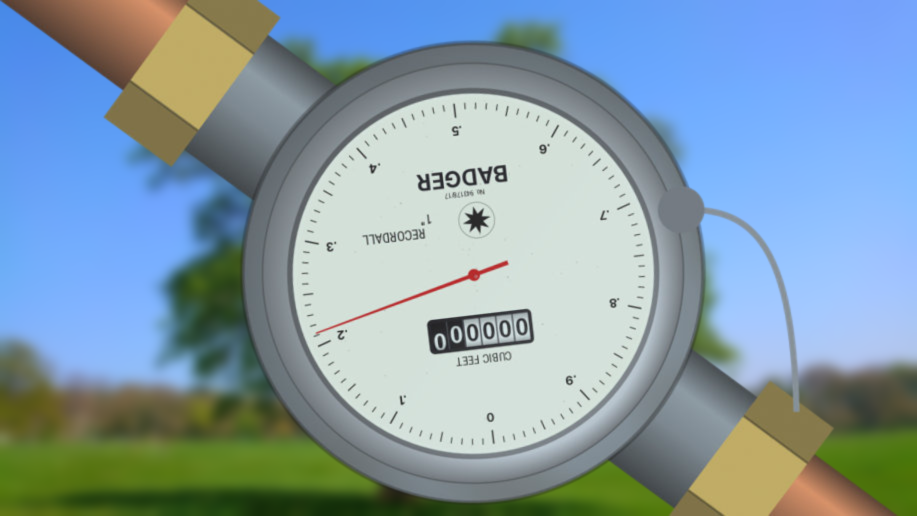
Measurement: 0.21 ft³
